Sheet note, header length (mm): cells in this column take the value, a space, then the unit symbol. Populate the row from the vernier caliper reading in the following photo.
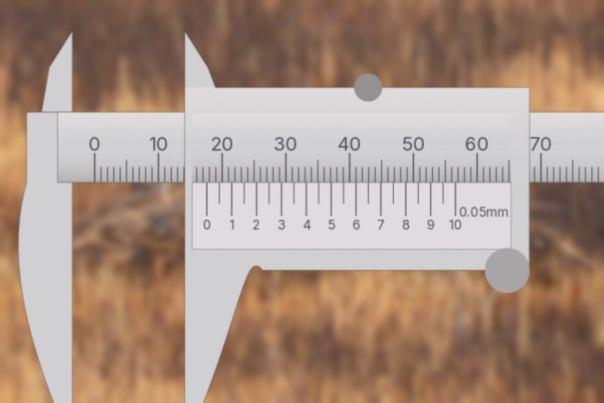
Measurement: 17.6 mm
